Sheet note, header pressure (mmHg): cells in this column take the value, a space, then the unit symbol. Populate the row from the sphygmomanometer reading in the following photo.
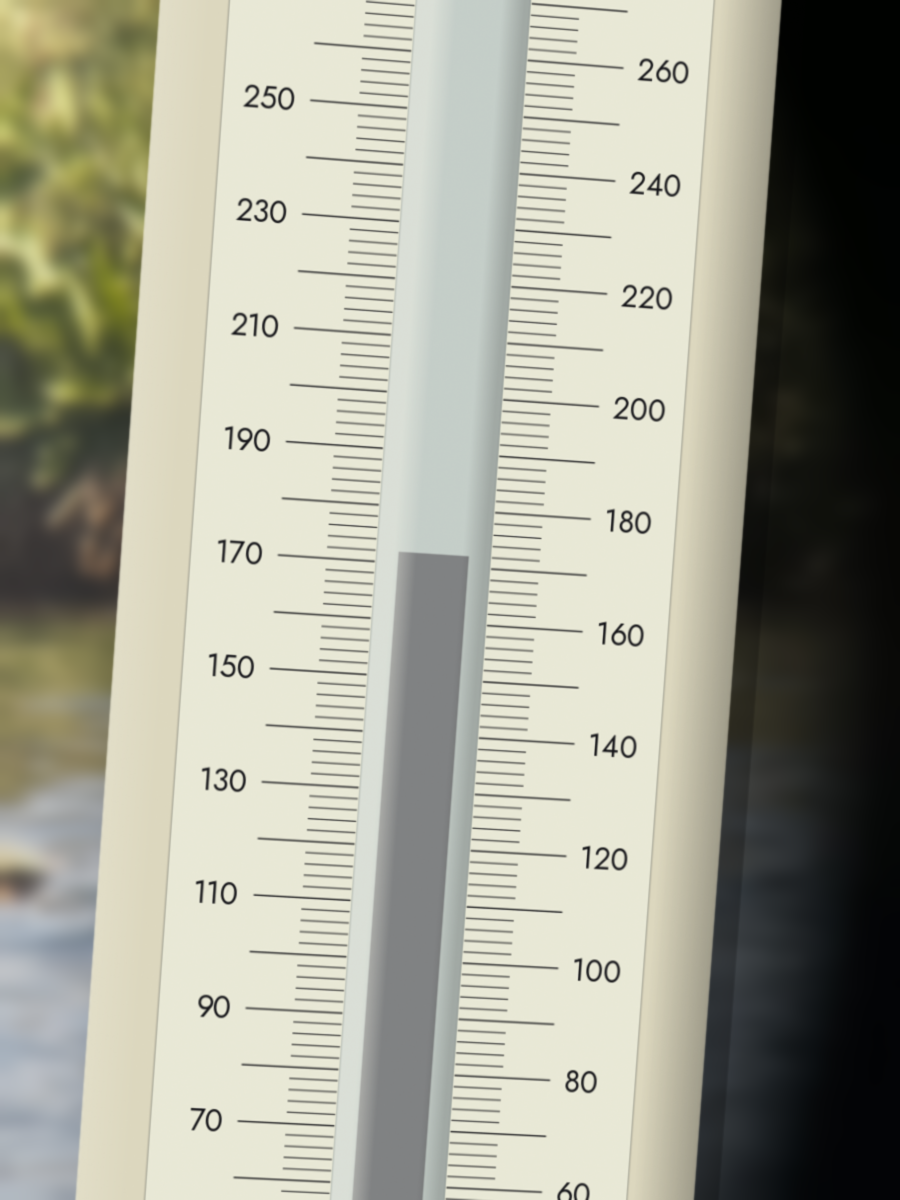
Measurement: 172 mmHg
